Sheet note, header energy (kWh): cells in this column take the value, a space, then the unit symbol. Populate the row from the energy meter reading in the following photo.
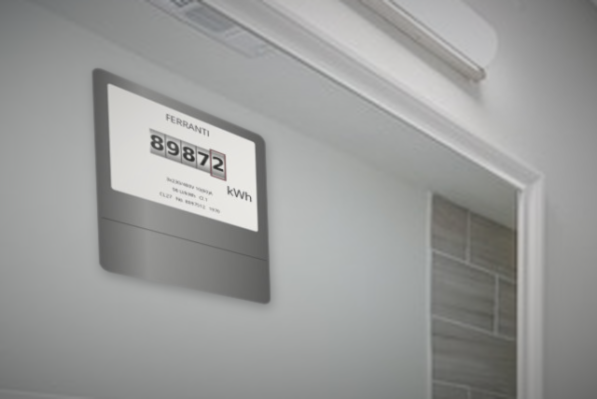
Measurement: 8987.2 kWh
